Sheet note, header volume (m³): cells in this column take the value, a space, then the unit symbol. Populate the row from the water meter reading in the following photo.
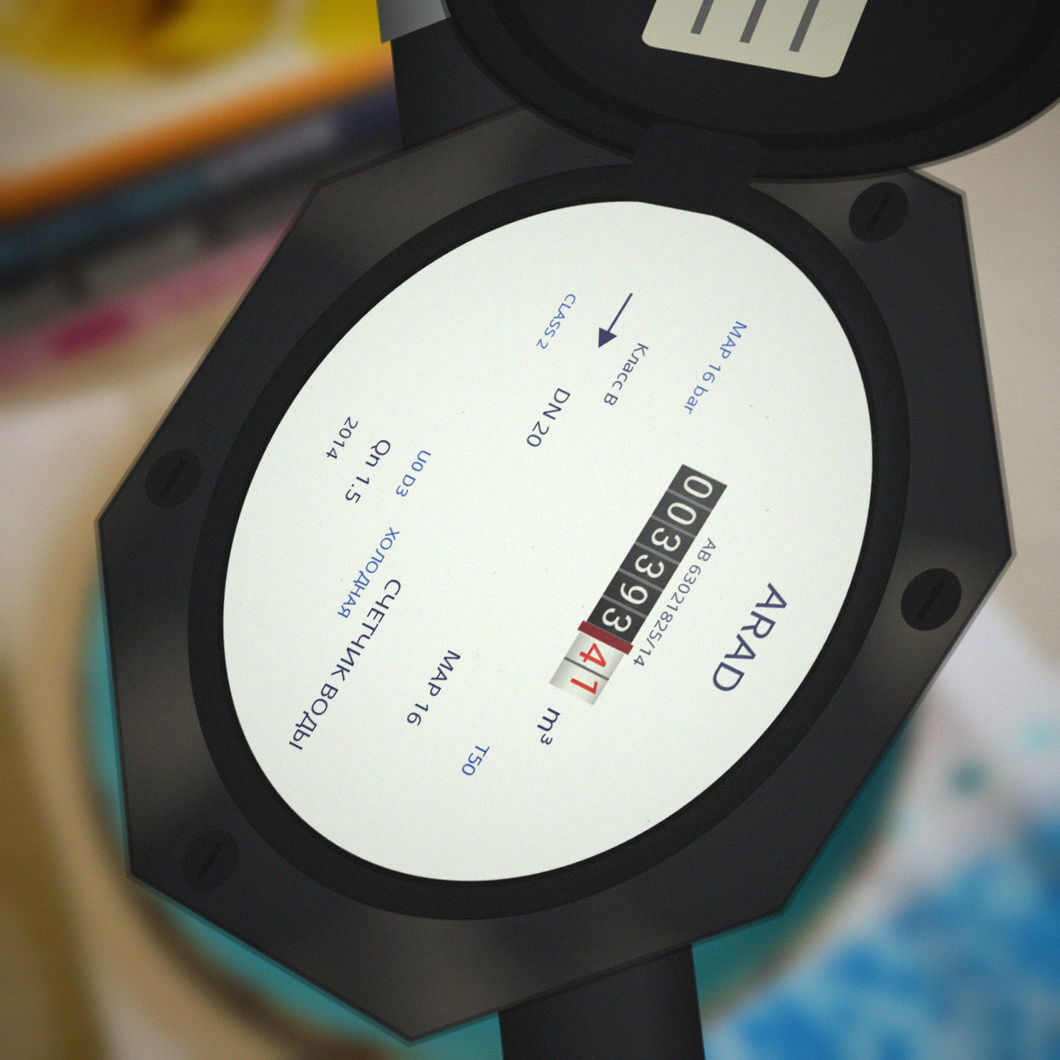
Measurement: 3393.41 m³
